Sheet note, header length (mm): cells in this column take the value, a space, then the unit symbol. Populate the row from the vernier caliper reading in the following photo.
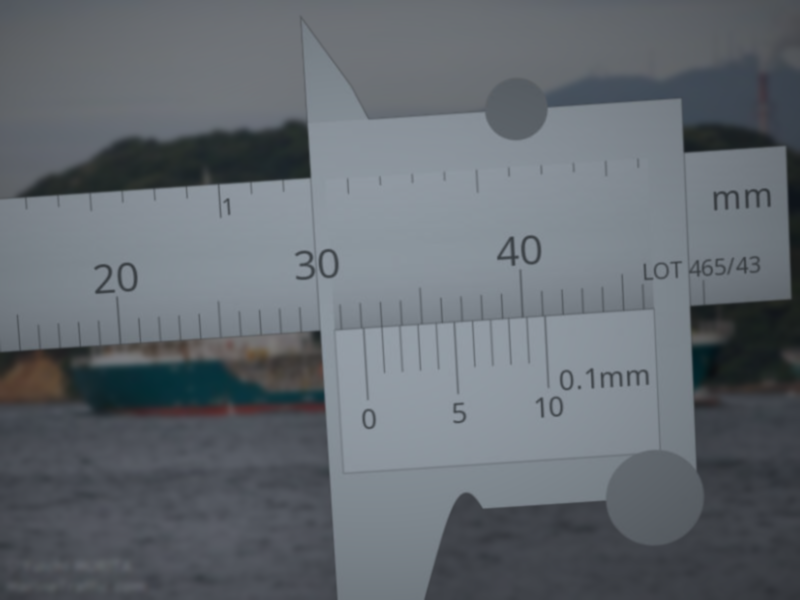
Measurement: 32.1 mm
